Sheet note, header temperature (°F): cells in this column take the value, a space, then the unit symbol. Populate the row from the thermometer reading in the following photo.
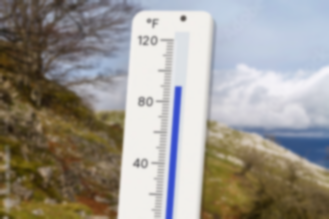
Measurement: 90 °F
